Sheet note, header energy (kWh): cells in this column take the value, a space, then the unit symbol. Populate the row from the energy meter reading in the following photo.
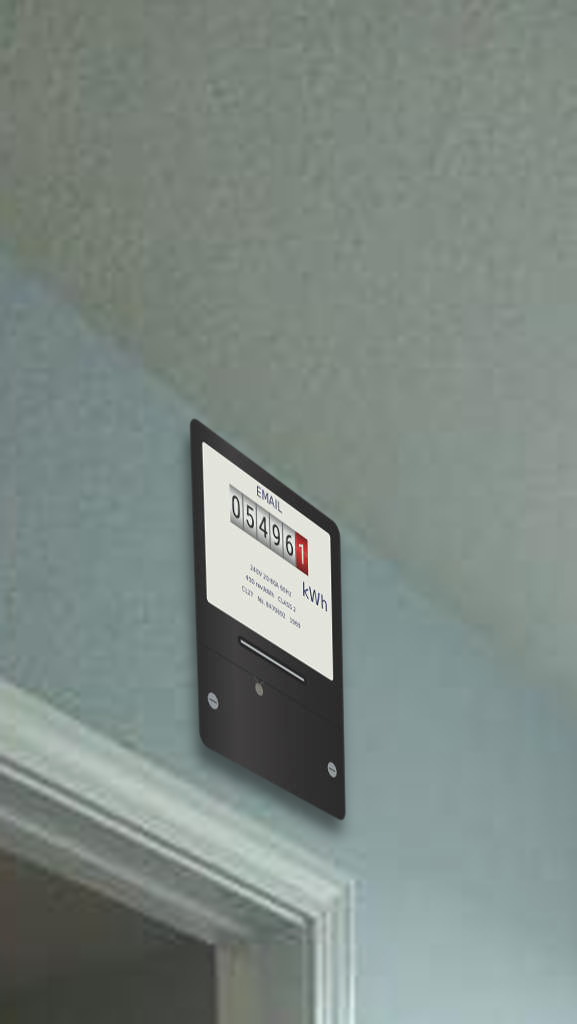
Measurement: 5496.1 kWh
